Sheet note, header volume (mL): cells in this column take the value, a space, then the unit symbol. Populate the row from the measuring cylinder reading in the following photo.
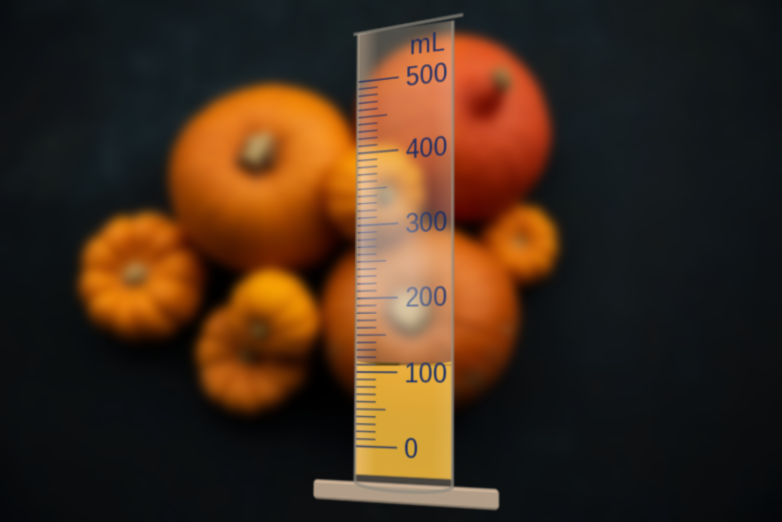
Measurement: 110 mL
